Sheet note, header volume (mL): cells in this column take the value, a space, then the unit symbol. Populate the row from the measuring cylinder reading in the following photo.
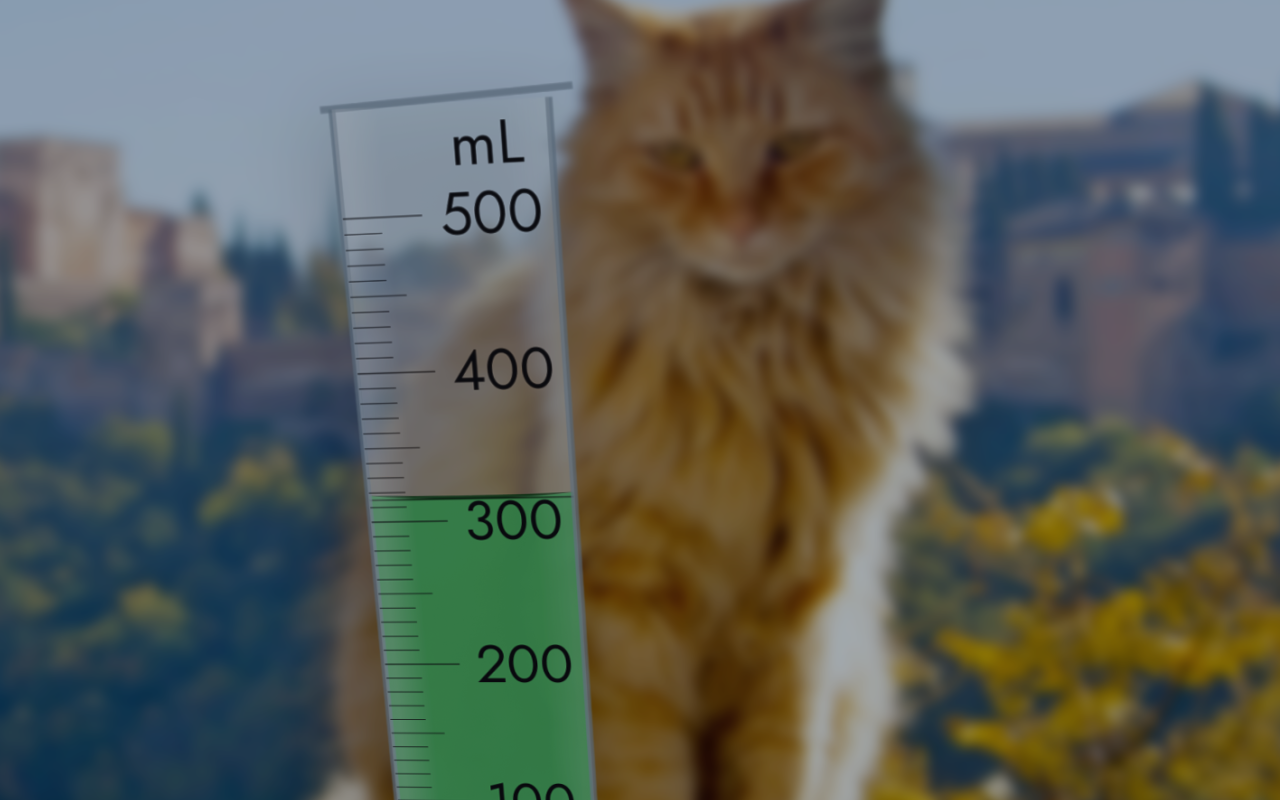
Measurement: 315 mL
